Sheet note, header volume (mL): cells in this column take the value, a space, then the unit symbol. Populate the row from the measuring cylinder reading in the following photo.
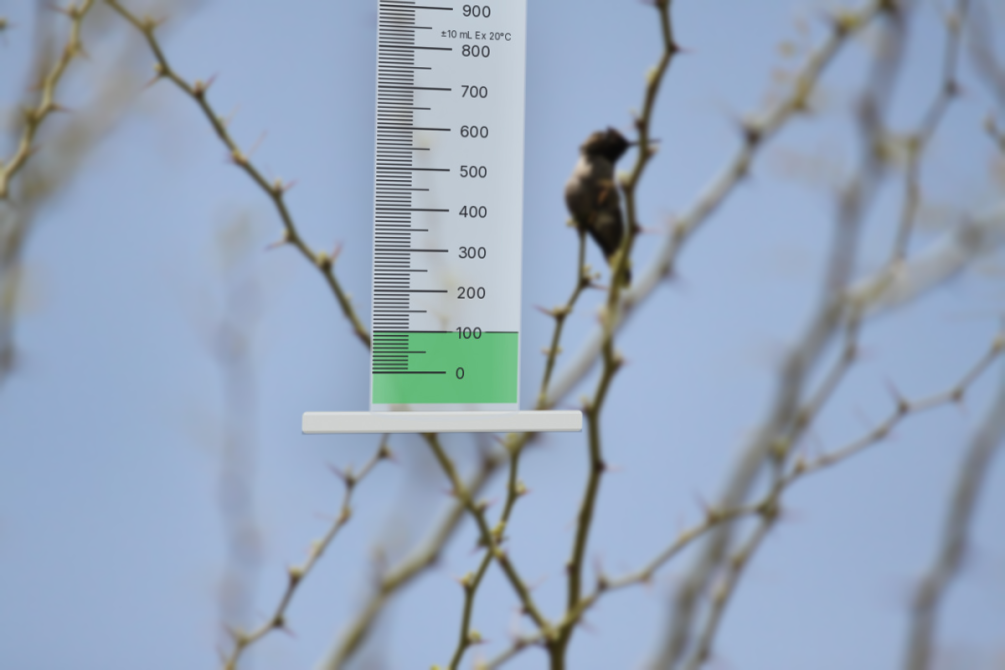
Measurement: 100 mL
